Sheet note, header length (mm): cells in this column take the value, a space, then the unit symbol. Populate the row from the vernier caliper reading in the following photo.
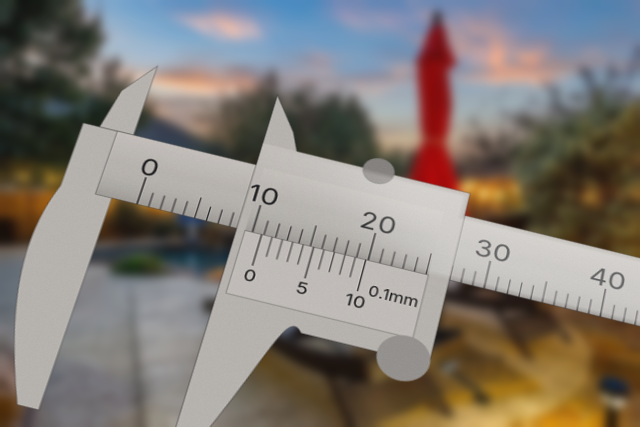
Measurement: 10.8 mm
